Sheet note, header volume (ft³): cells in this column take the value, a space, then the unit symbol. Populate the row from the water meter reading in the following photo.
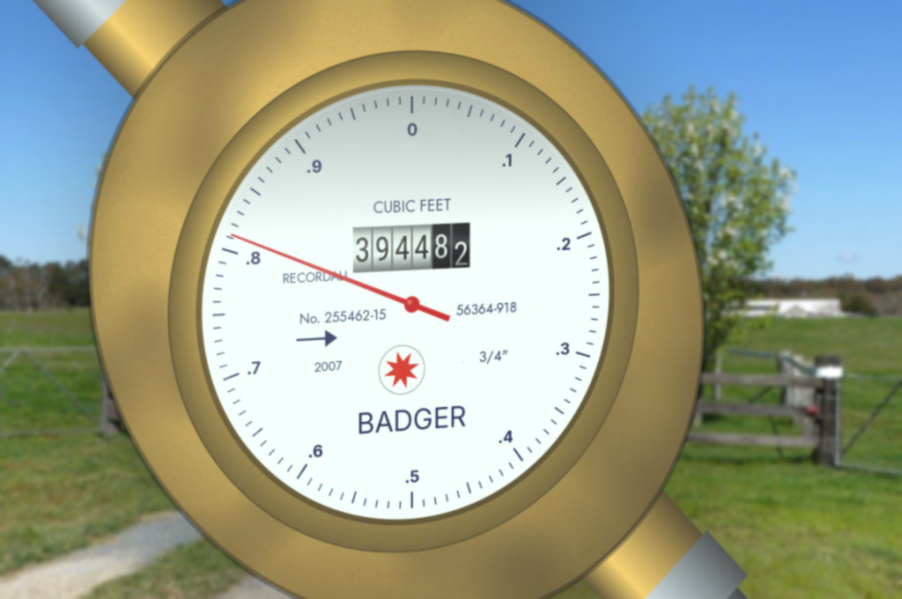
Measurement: 394481.81 ft³
